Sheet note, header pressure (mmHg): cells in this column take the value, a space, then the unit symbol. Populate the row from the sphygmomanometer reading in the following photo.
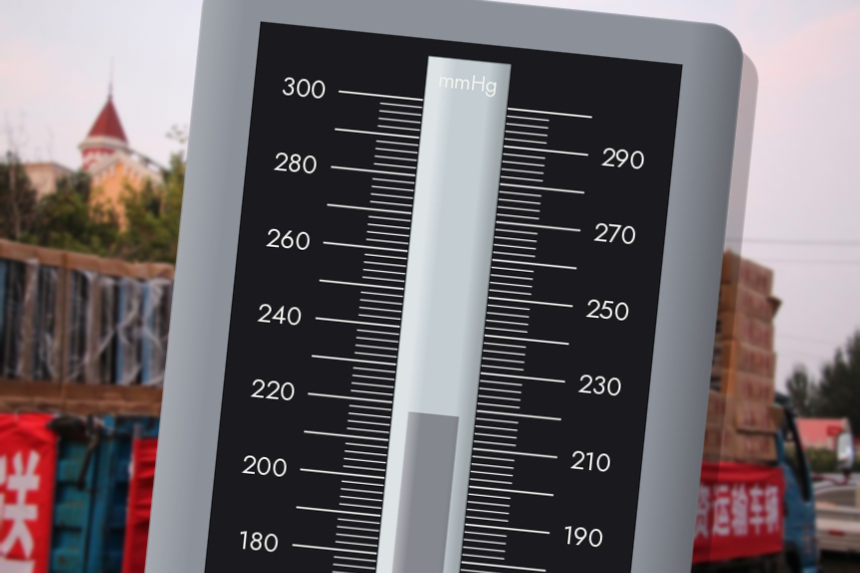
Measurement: 218 mmHg
